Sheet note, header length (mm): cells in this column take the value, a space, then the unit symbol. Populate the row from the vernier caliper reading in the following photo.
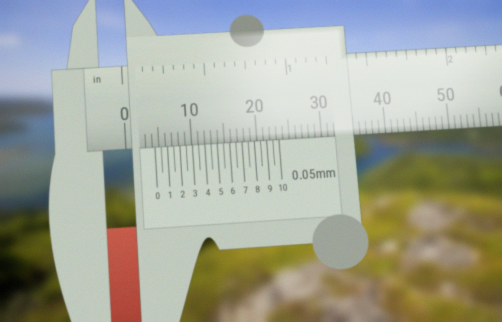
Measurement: 4.4 mm
